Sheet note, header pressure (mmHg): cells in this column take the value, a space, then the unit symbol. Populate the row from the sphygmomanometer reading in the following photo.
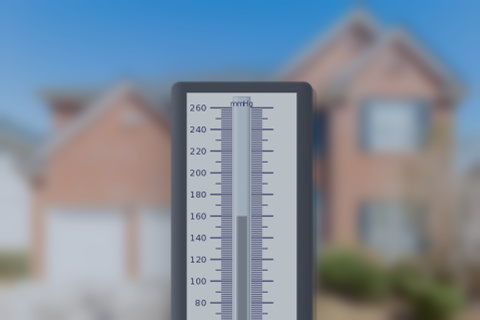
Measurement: 160 mmHg
